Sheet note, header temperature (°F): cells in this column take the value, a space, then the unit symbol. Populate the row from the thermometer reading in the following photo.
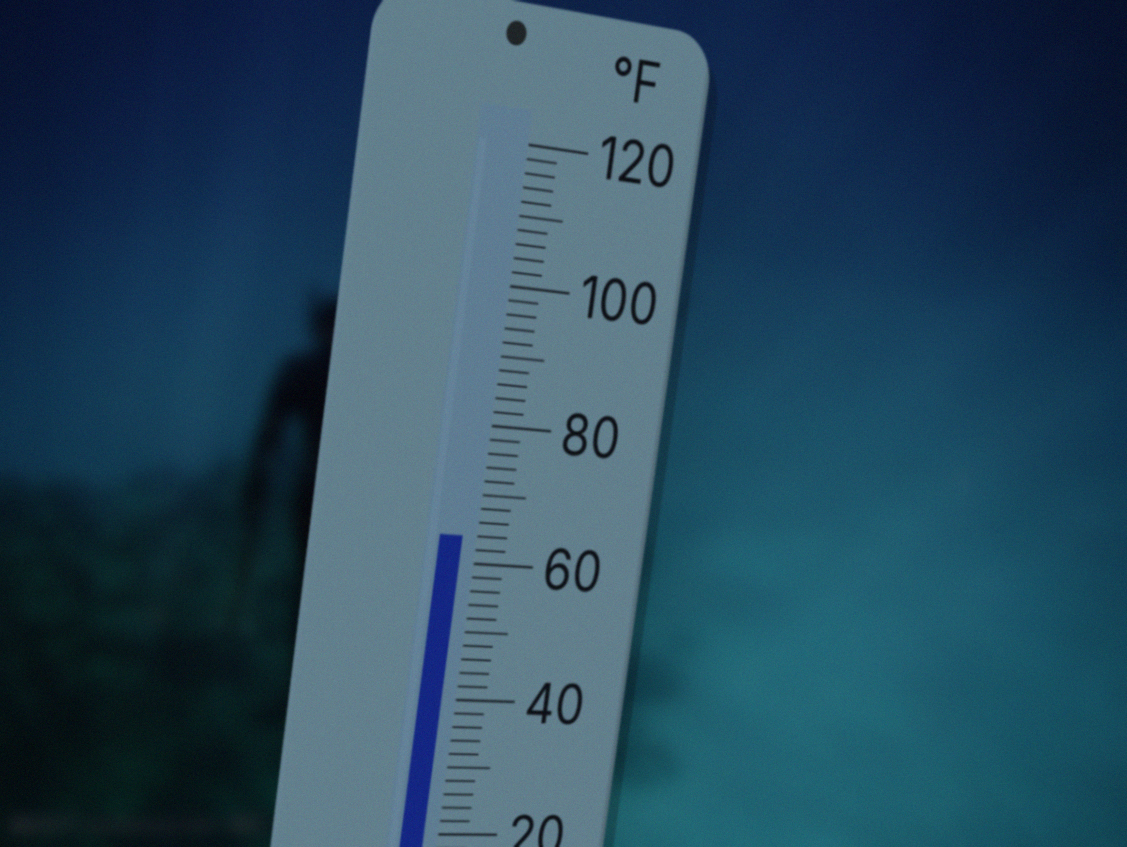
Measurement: 64 °F
